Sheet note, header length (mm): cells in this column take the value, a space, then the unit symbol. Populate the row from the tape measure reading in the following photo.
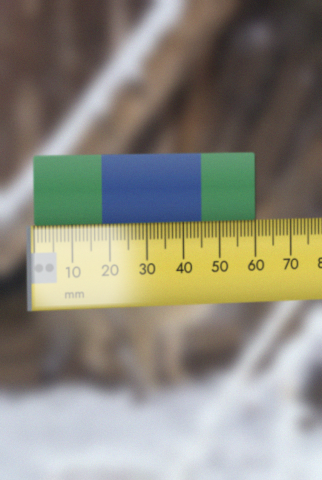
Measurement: 60 mm
